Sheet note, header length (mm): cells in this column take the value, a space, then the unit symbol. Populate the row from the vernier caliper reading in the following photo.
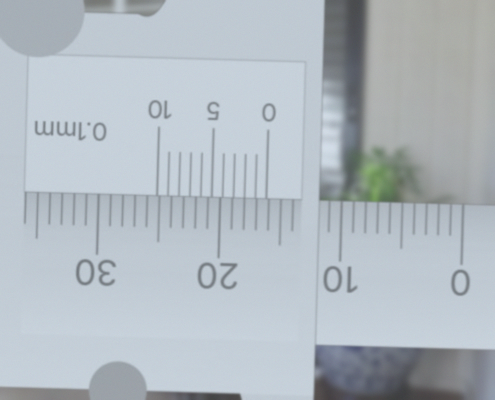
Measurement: 16.2 mm
